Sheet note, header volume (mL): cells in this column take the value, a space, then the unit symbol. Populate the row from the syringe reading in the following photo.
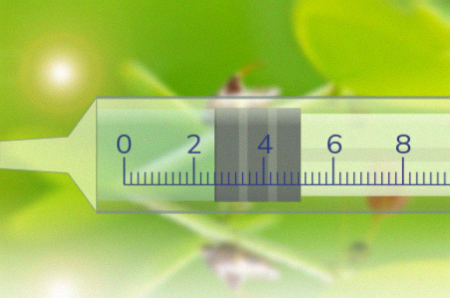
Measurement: 2.6 mL
